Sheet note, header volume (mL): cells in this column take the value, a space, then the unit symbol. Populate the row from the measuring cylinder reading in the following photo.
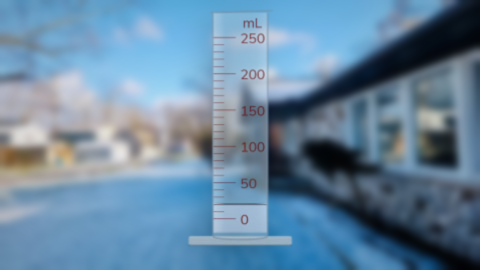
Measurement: 20 mL
